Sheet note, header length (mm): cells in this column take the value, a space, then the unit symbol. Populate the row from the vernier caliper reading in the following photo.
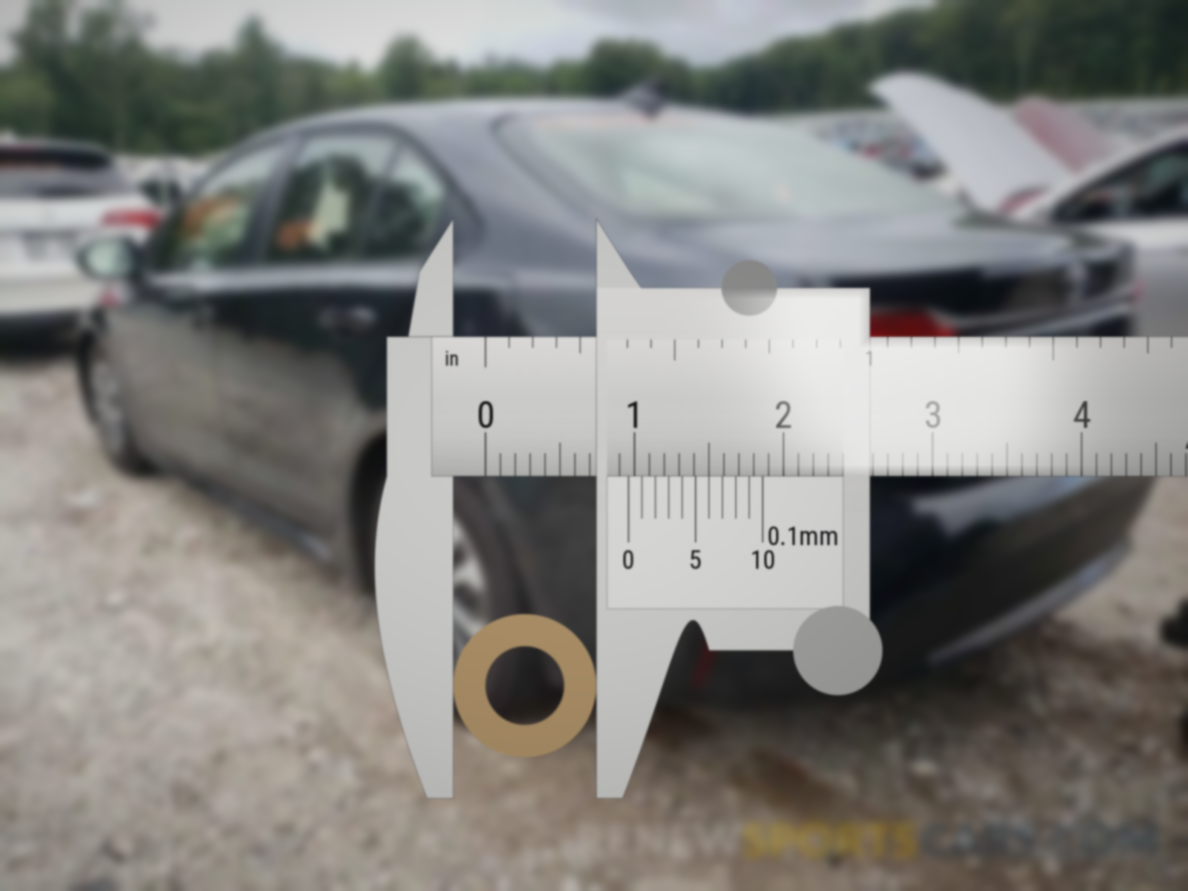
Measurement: 9.6 mm
